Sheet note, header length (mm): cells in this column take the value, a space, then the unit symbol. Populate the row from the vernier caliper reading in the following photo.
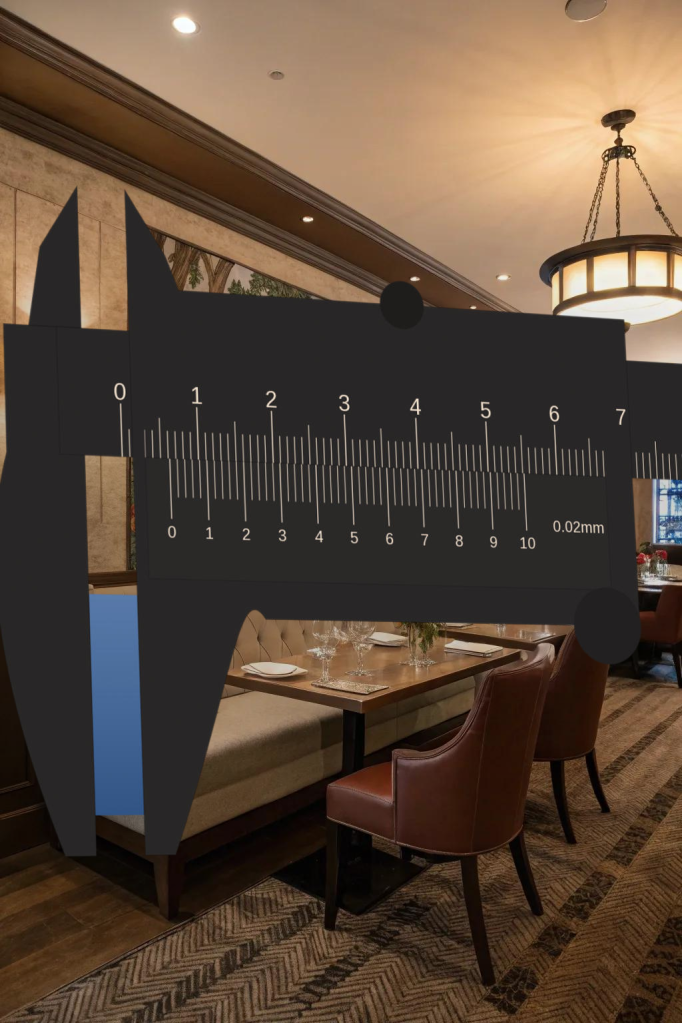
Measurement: 6.2 mm
